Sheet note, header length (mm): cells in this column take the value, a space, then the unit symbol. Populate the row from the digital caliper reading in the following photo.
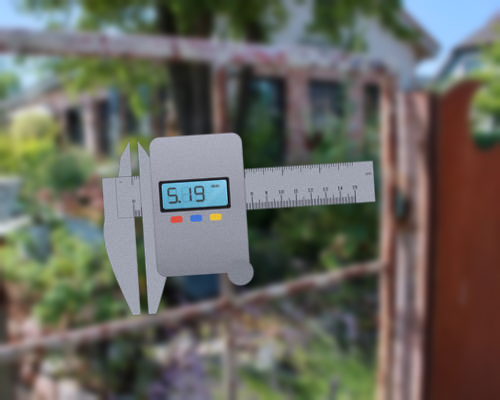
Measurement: 5.19 mm
